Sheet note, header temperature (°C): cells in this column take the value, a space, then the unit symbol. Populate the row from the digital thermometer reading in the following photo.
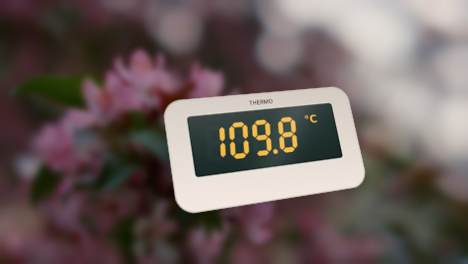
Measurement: 109.8 °C
